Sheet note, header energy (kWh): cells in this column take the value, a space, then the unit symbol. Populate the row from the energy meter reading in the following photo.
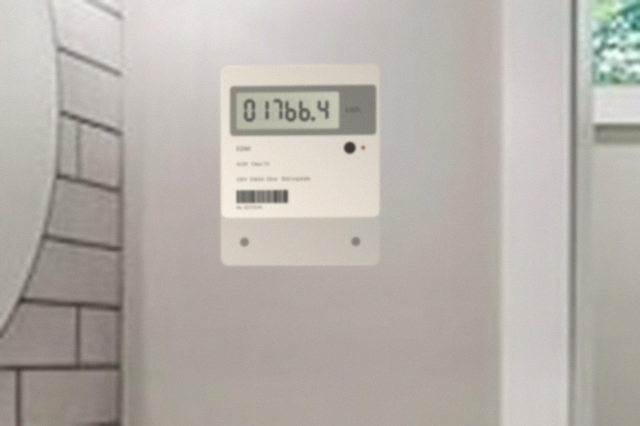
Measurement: 1766.4 kWh
